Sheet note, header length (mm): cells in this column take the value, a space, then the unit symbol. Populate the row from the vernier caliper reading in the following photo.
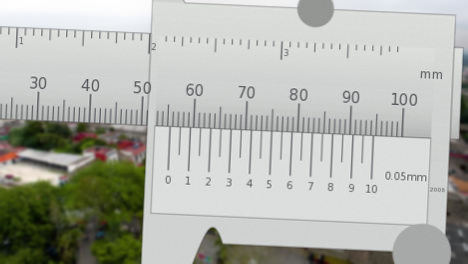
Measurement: 55.5 mm
